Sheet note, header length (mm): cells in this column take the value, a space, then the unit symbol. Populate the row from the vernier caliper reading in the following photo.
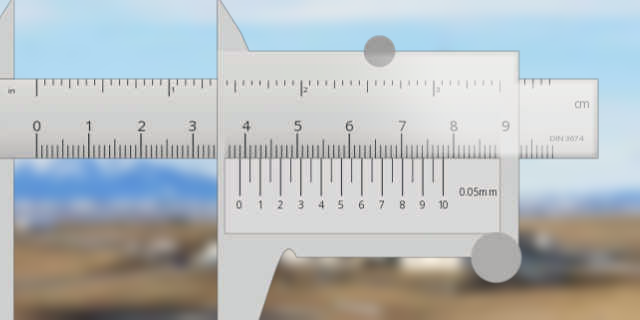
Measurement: 39.0 mm
